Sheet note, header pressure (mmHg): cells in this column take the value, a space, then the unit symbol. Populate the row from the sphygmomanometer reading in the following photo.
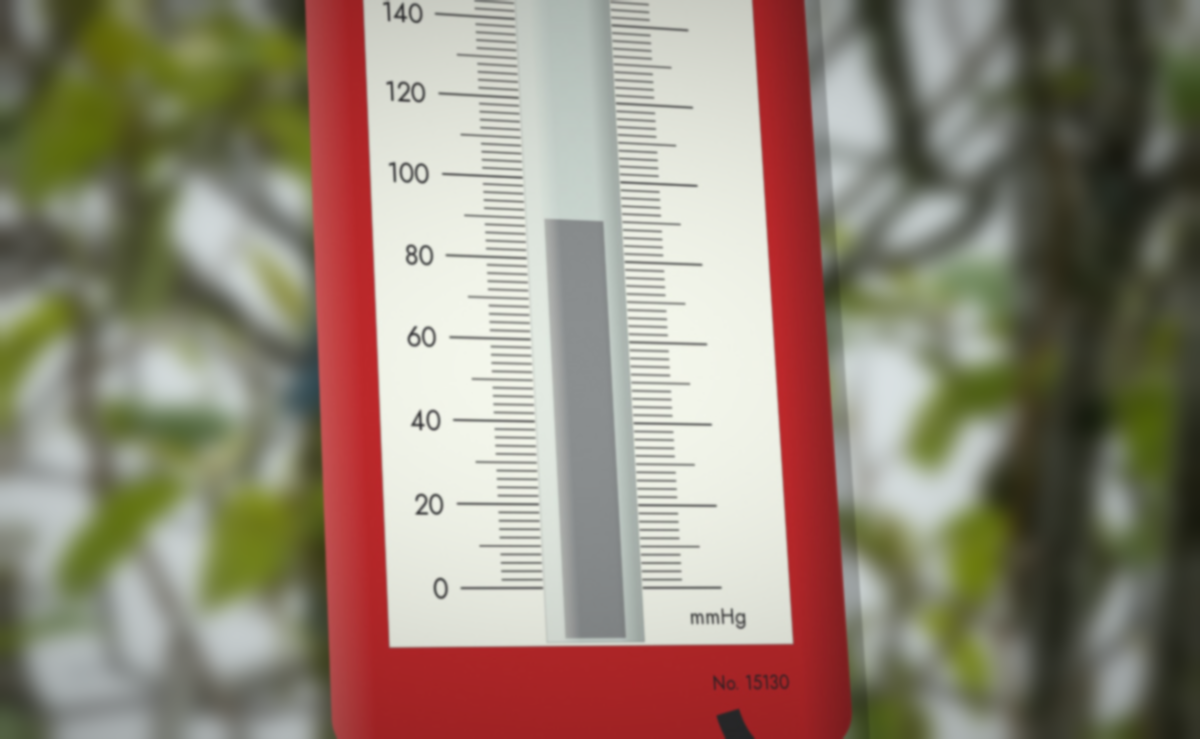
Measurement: 90 mmHg
